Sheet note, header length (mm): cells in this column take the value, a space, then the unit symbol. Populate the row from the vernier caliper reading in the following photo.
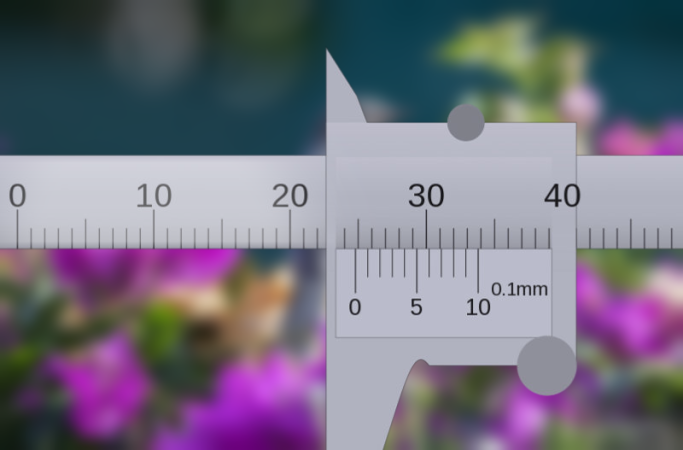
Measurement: 24.8 mm
